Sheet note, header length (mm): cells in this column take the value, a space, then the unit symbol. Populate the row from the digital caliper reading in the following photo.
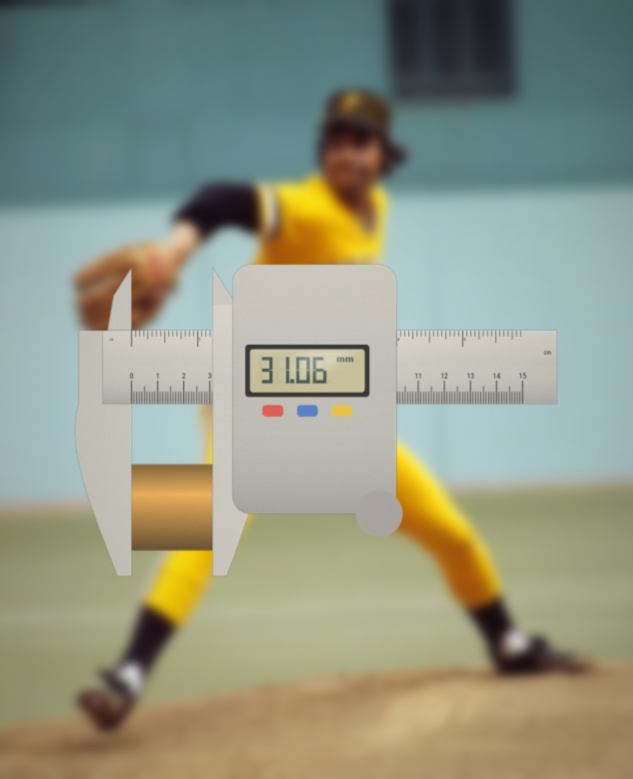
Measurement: 31.06 mm
